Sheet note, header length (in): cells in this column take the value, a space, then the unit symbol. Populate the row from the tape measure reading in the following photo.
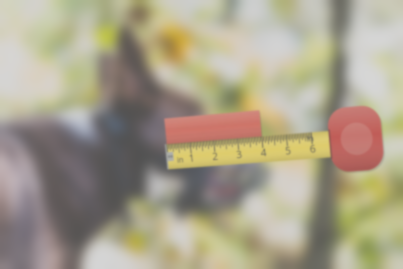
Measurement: 4 in
